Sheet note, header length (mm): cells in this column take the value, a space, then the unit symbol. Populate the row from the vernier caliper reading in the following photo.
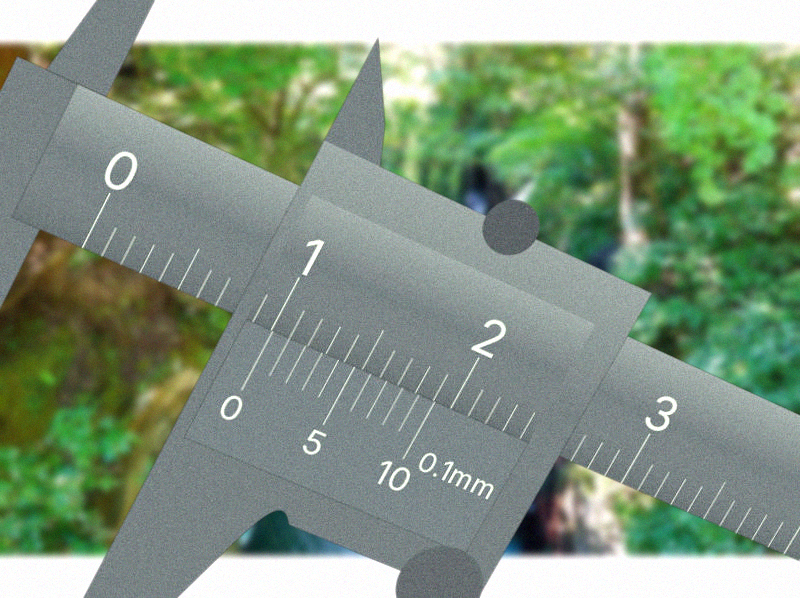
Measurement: 10.1 mm
